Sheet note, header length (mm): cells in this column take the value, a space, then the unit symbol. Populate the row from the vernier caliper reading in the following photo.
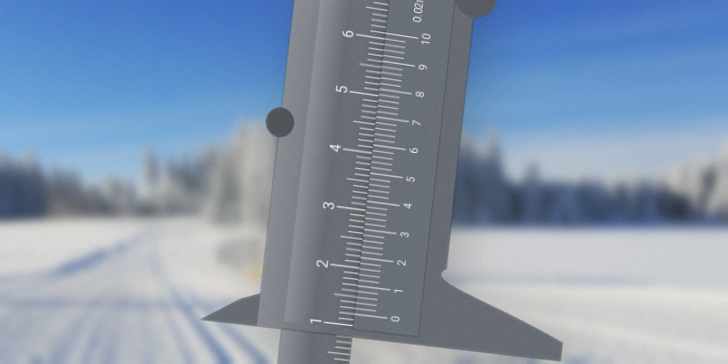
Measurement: 12.0 mm
